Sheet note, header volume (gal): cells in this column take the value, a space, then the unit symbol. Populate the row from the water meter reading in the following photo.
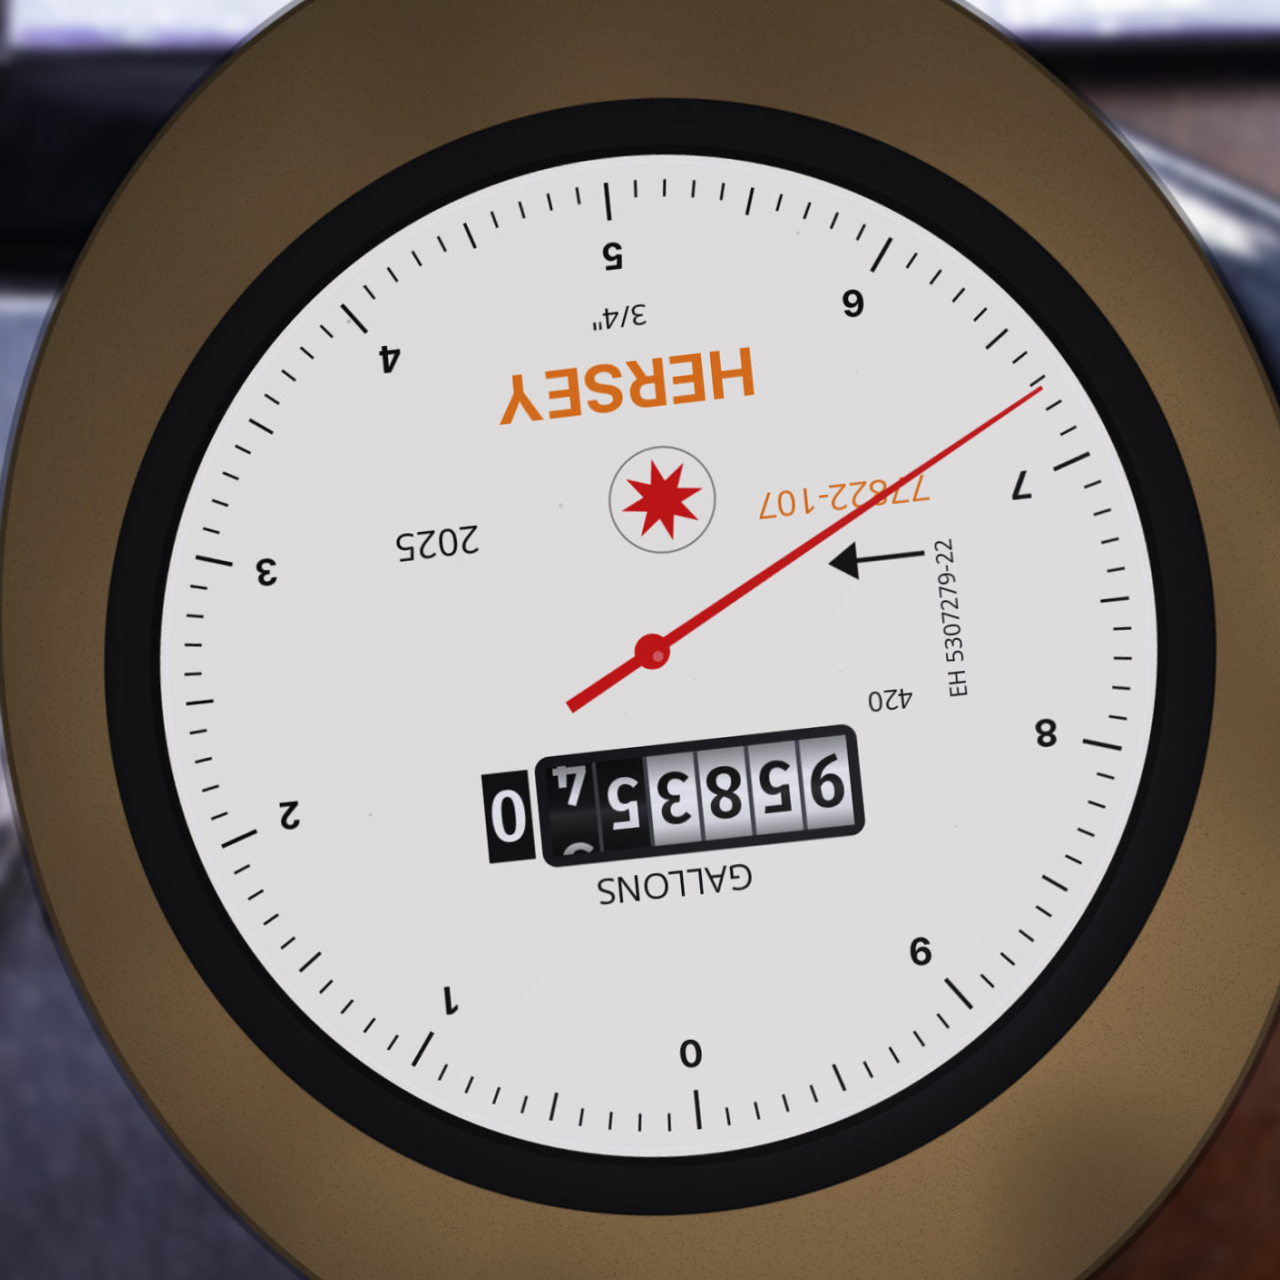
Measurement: 9583536.7 gal
